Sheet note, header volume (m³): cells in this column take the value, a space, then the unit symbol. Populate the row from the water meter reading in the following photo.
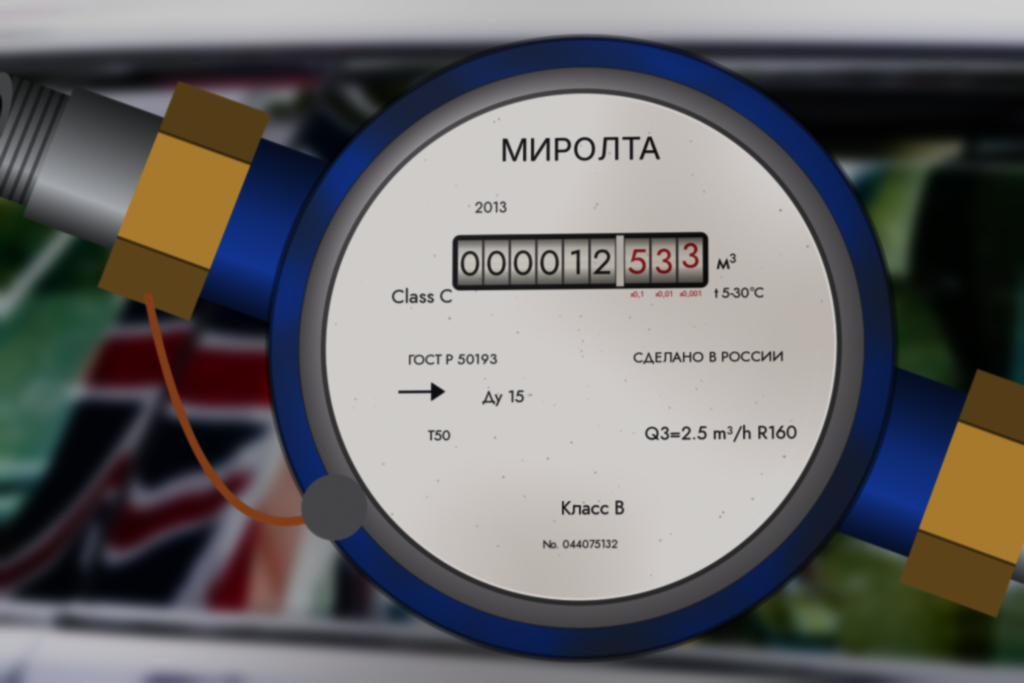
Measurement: 12.533 m³
